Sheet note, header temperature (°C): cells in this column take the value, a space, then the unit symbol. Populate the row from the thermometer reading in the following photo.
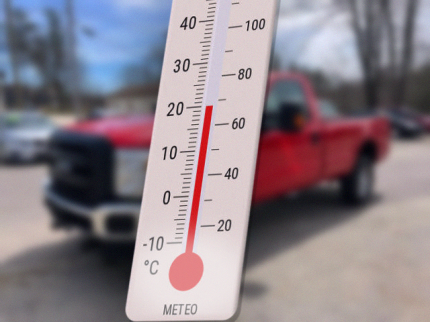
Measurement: 20 °C
